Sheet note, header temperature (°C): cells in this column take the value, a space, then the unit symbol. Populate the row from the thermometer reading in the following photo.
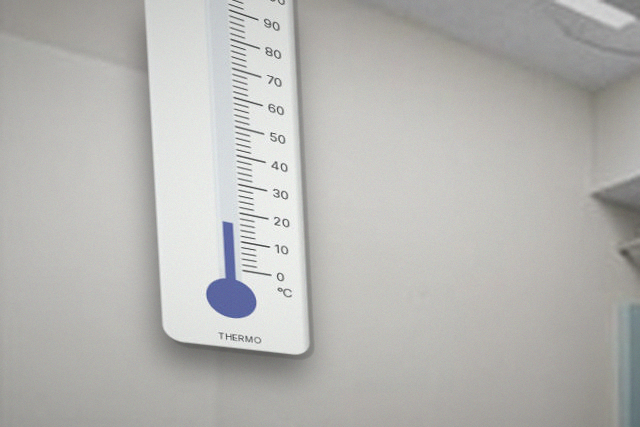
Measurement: 16 °C
